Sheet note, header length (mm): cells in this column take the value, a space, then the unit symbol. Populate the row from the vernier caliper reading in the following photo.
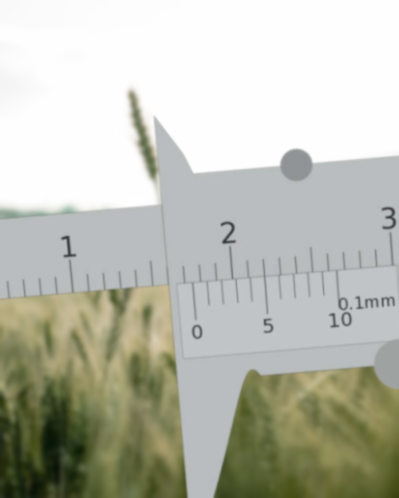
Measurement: 17.5 mm
